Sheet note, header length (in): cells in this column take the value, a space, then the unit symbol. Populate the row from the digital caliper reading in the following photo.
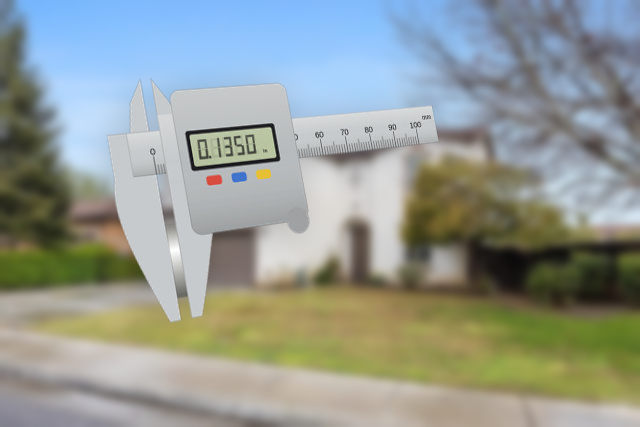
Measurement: 0.1350 in
